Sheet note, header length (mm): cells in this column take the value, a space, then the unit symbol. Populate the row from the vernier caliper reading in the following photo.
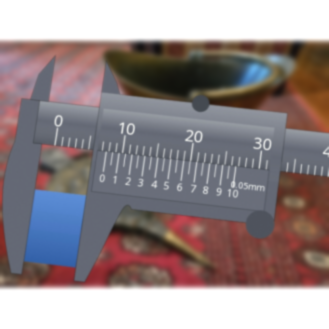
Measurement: 7.6 mm
